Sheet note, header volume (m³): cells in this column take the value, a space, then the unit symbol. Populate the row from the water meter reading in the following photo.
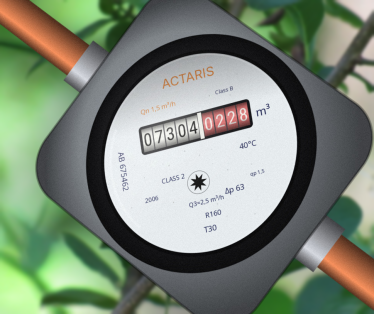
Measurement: 7304.0228 m³
